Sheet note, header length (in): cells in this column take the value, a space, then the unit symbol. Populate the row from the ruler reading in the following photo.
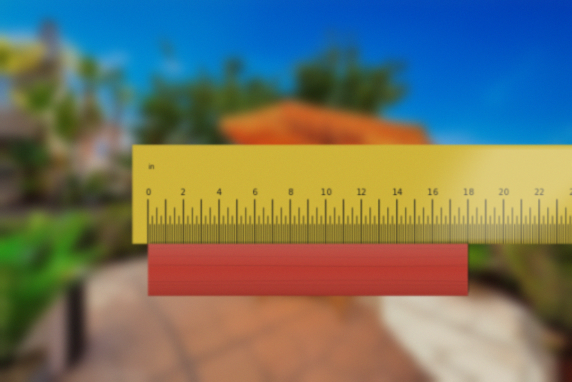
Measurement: 18 in
